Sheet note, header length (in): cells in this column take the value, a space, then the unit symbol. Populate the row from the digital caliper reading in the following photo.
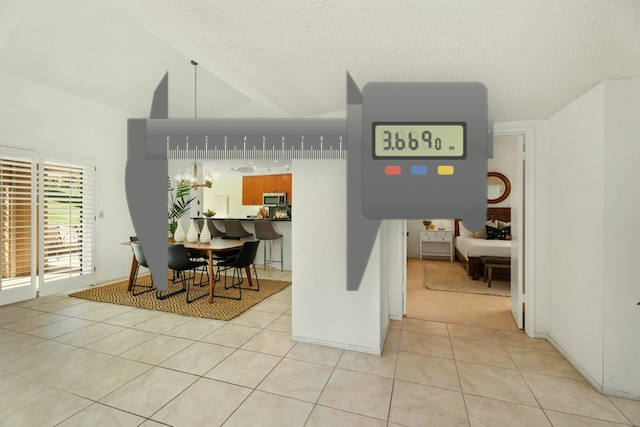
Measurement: 3.6690 in
